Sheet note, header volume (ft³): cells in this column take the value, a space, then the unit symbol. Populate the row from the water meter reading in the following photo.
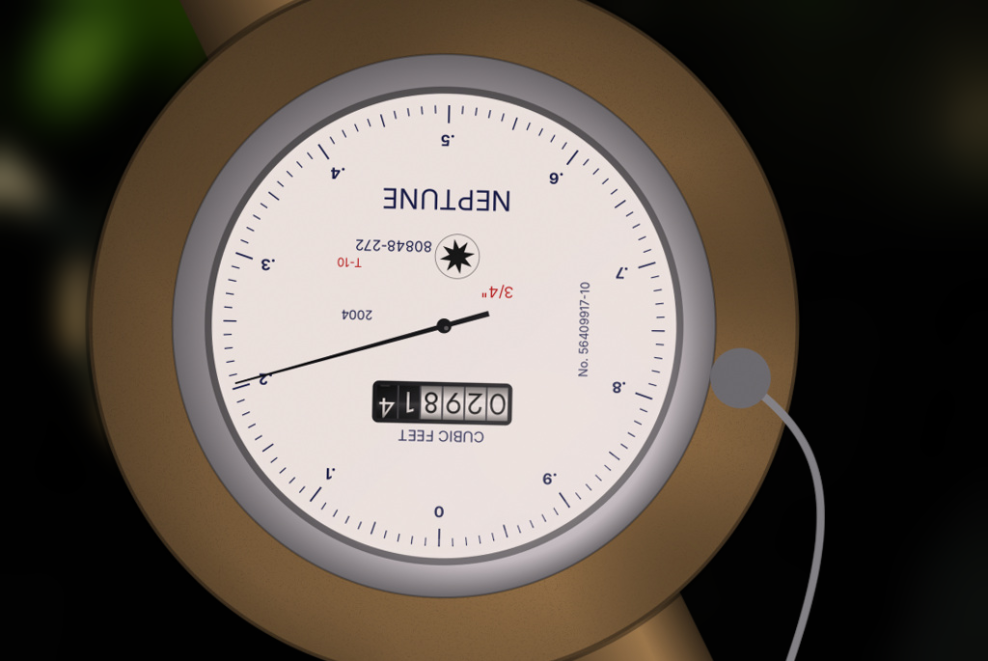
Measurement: 29814.20 ft³
